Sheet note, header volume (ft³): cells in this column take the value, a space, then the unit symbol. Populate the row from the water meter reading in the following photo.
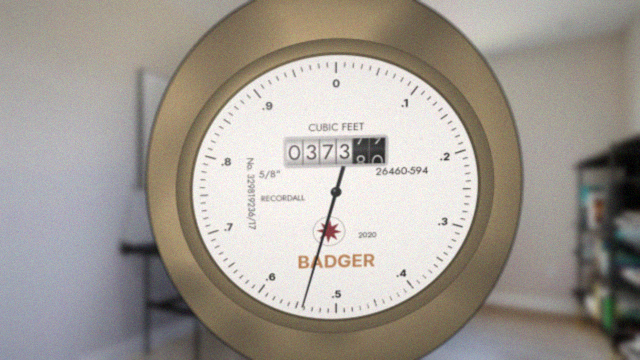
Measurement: 37379.54 ft³
